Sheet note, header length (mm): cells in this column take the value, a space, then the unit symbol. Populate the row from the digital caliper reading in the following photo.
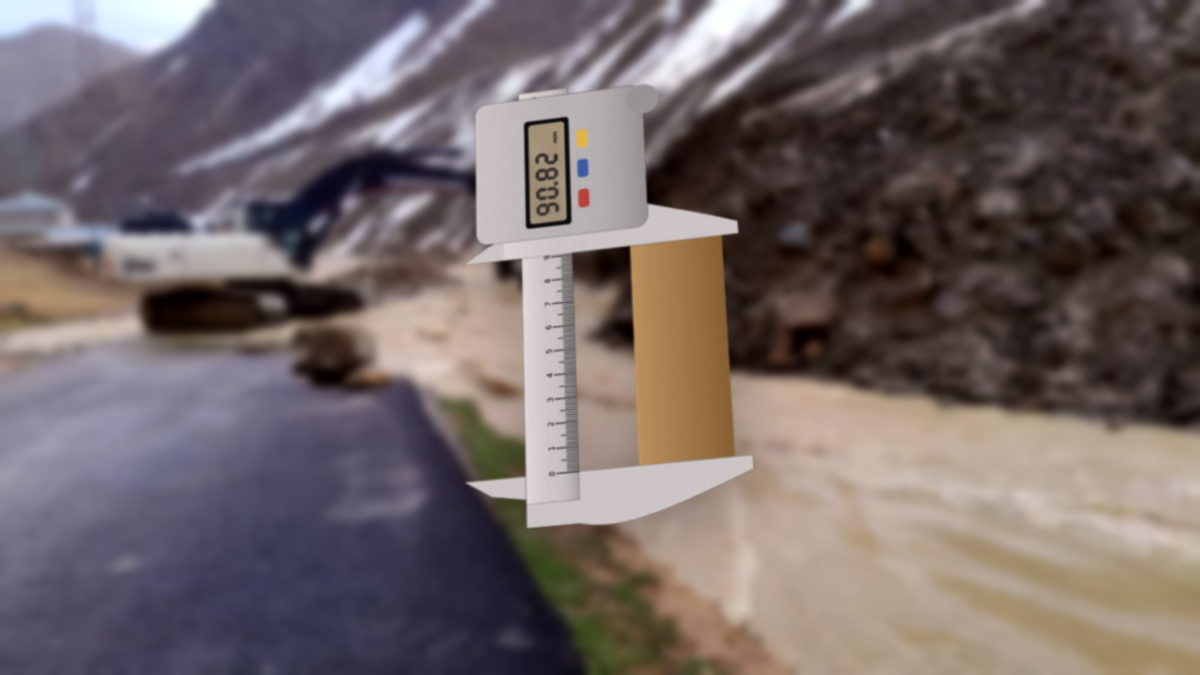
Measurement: 90.82 mm
